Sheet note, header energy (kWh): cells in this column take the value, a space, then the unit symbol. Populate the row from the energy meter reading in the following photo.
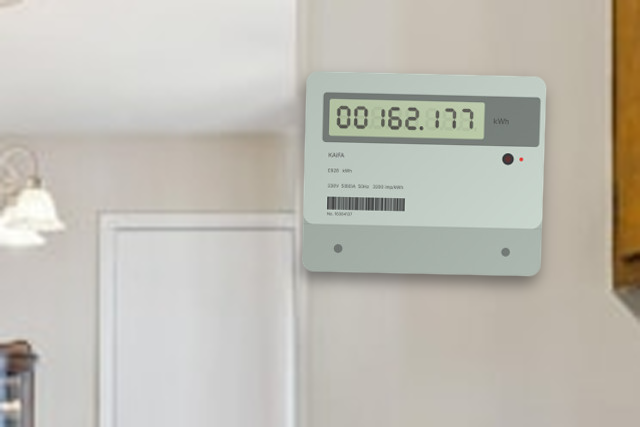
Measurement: 162.177 kWh
